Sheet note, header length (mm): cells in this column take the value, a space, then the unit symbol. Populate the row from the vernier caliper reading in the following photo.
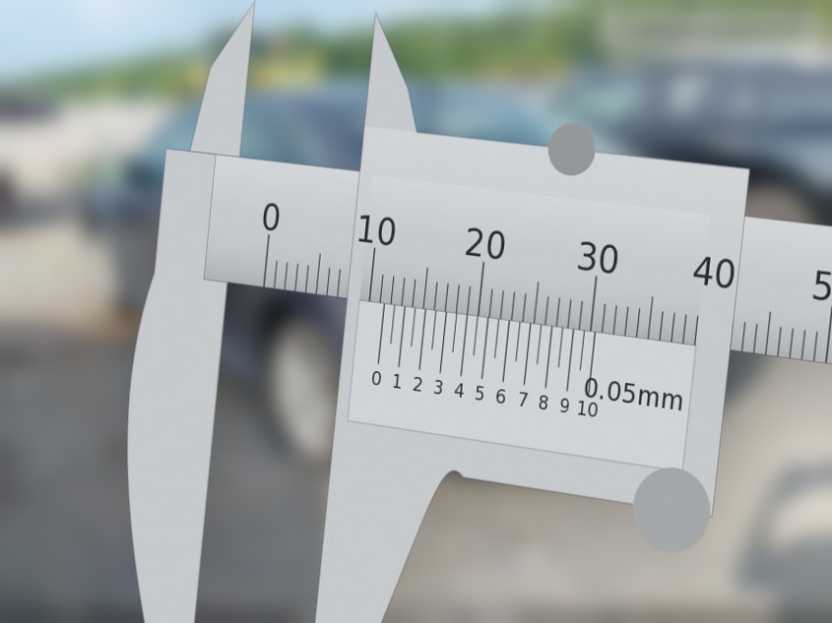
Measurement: 11.4 mm
